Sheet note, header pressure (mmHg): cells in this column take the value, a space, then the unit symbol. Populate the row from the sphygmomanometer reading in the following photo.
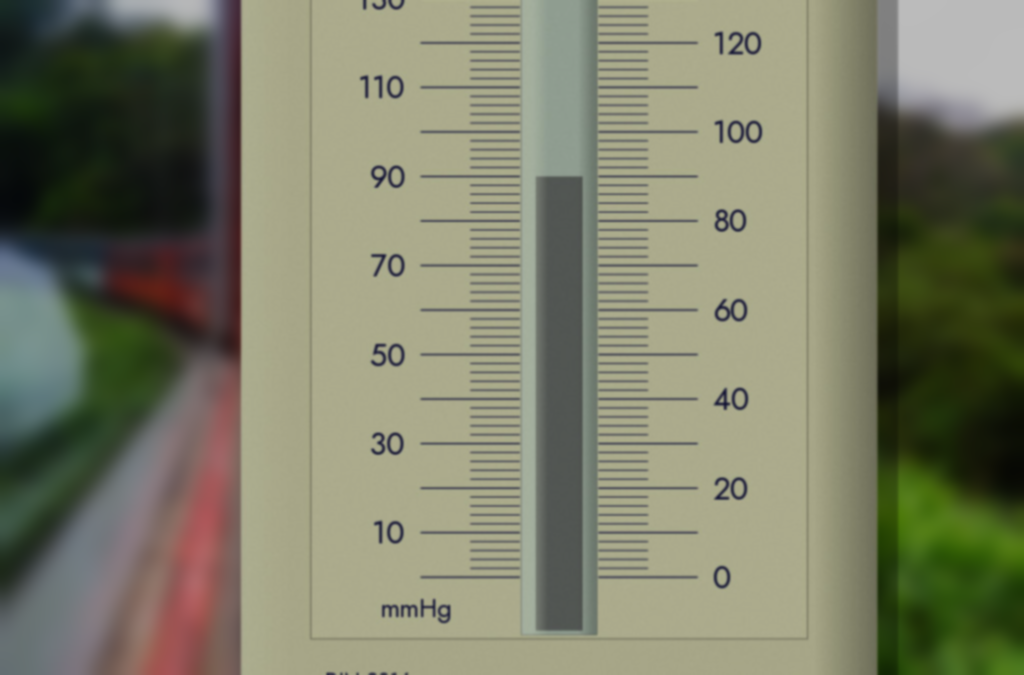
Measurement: 90 mmHg
